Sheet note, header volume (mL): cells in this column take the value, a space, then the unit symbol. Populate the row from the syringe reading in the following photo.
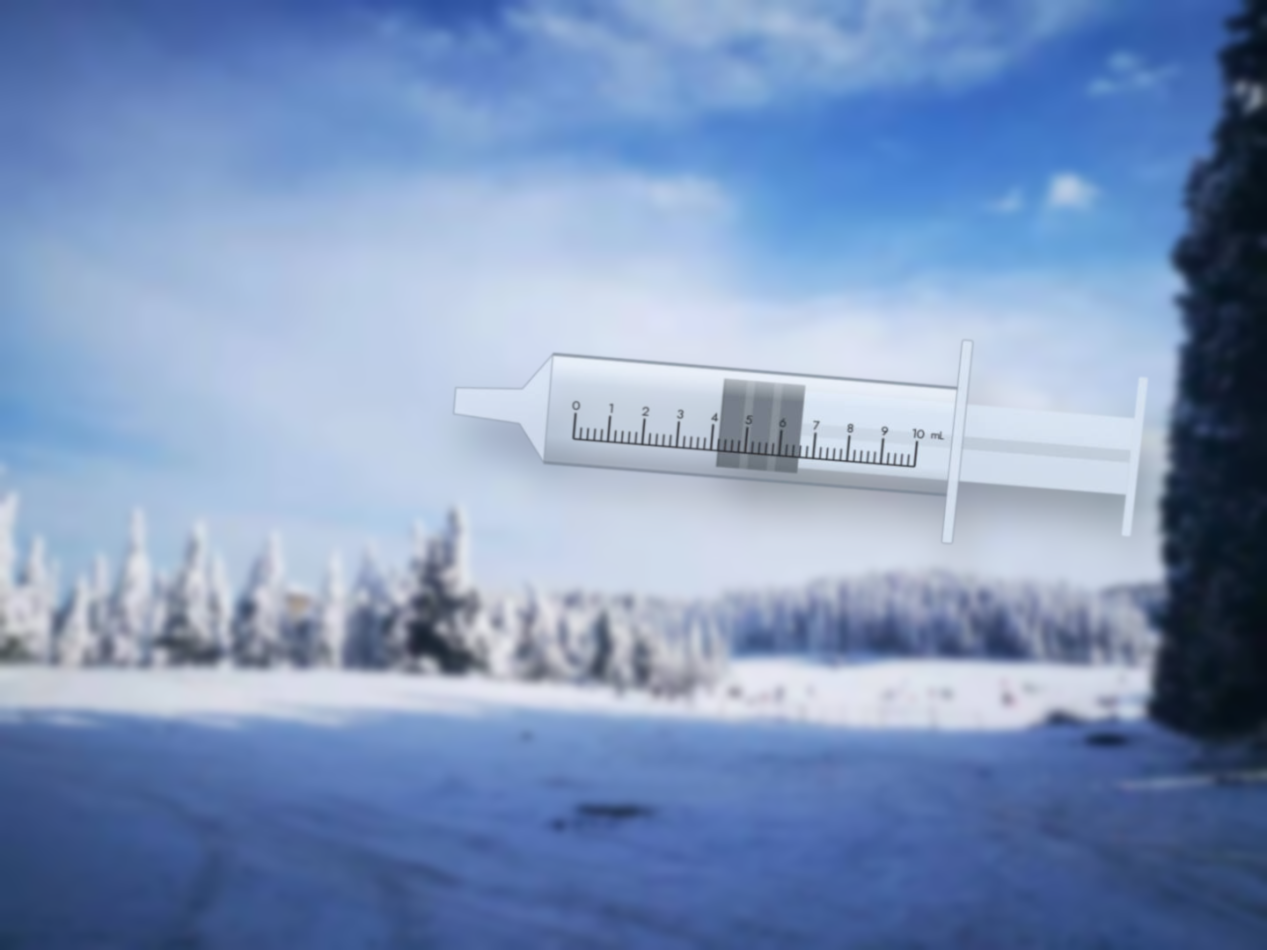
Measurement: 4.2 mL
